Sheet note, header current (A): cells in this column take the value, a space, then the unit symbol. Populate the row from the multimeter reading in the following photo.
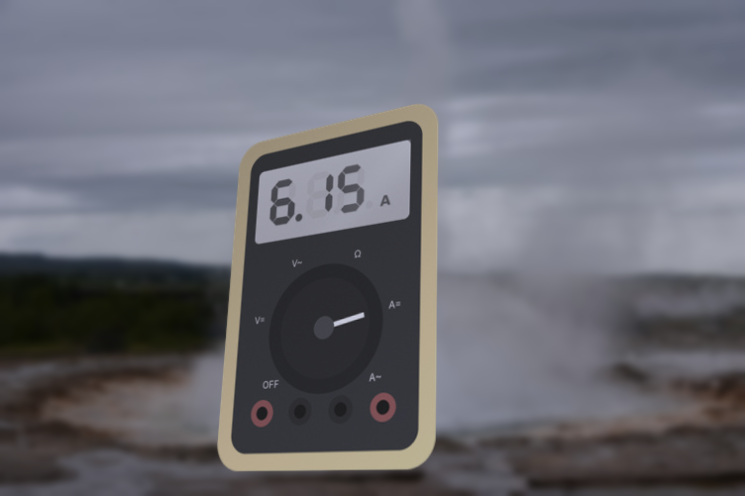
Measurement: 6.15 A
